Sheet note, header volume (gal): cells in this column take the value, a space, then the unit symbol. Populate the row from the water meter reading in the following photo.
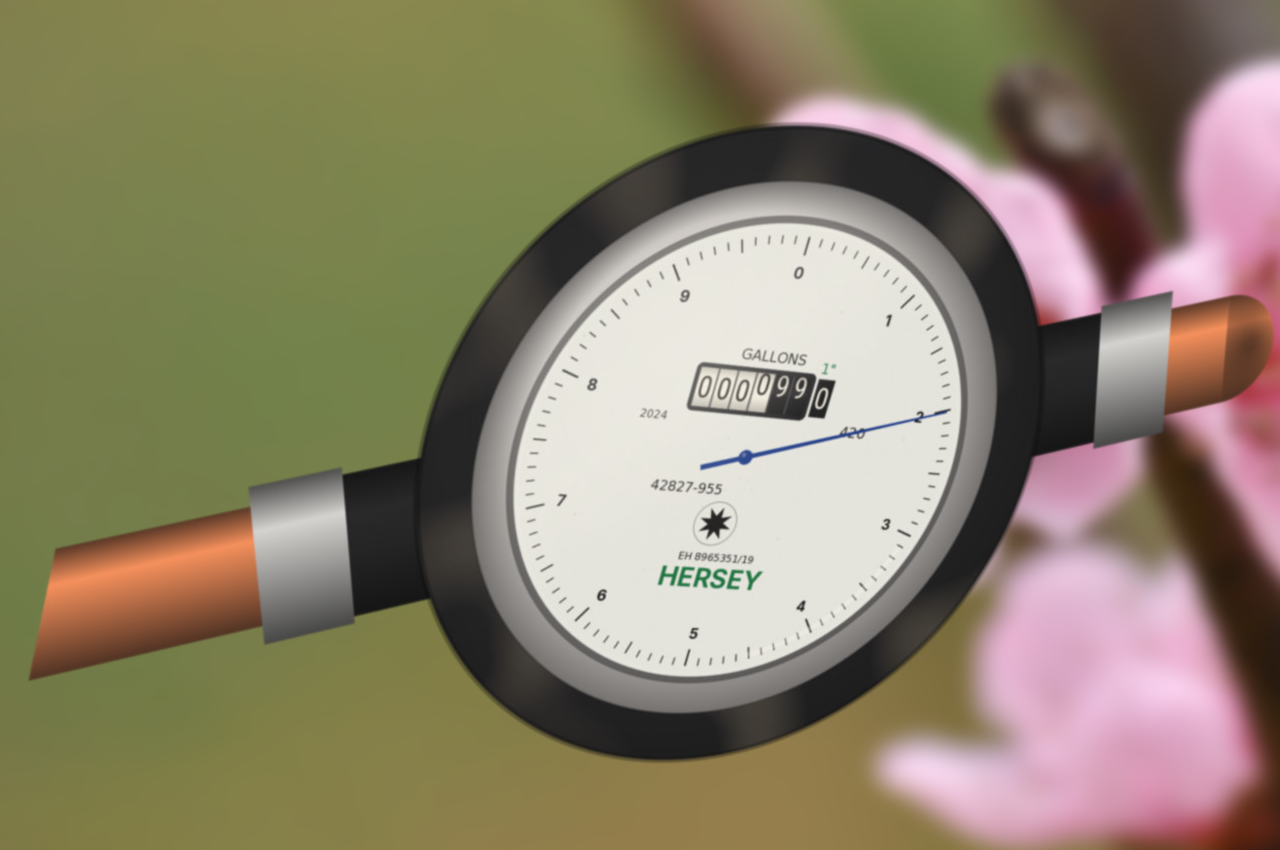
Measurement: 992.0 gal
